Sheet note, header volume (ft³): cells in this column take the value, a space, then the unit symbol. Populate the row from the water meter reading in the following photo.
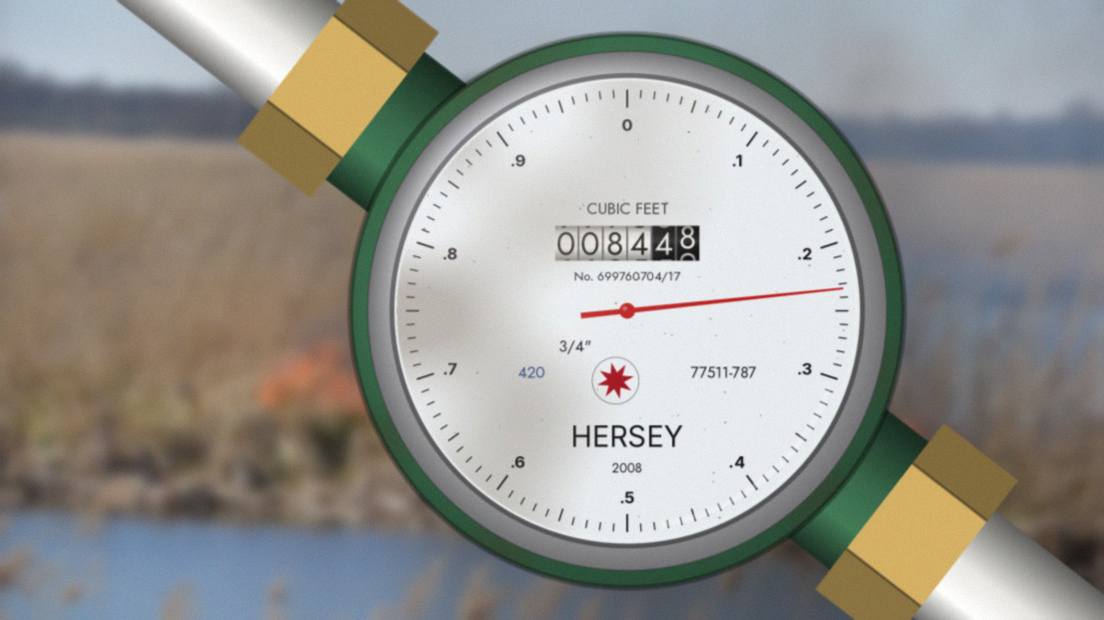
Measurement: 8448.23 ft³
